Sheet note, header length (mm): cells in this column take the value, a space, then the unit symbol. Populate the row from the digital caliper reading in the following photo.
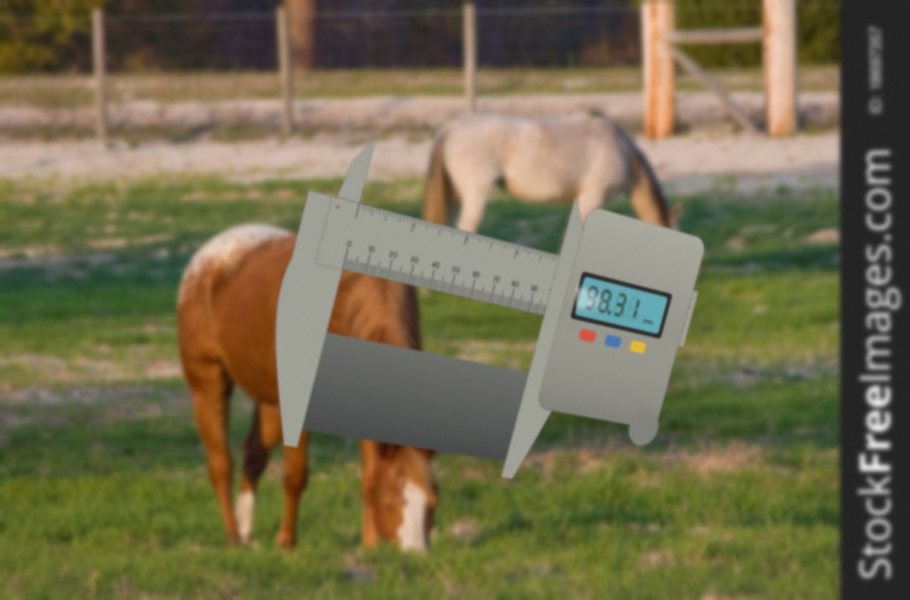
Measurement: 98.31 mm
